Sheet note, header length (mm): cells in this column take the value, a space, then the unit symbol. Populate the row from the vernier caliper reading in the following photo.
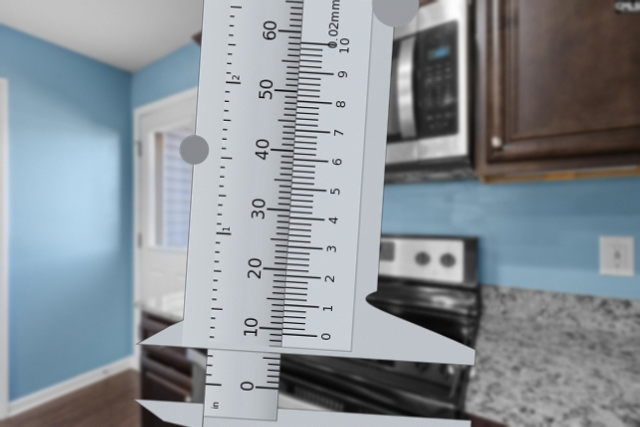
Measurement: 9.2 mm
